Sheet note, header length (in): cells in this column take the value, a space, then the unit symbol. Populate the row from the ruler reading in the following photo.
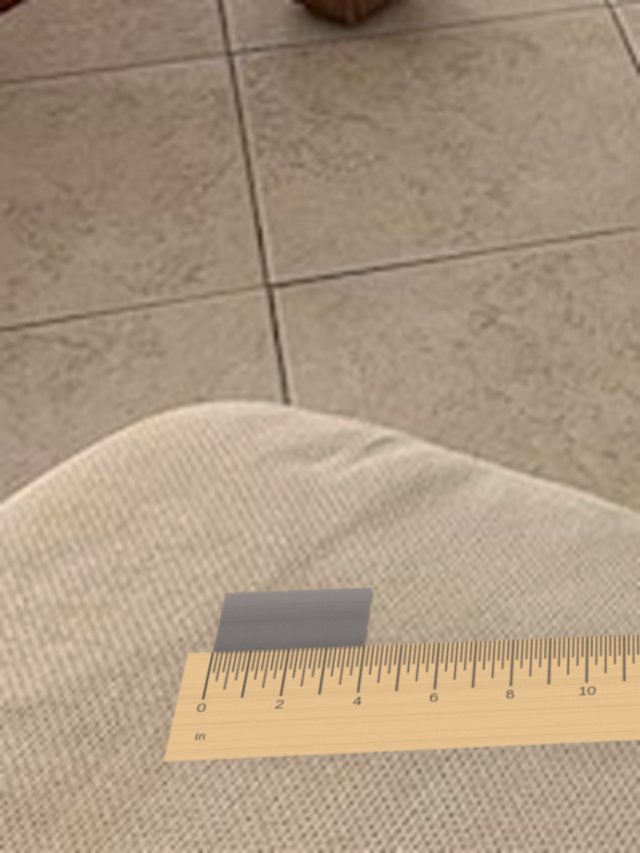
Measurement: 4 in
